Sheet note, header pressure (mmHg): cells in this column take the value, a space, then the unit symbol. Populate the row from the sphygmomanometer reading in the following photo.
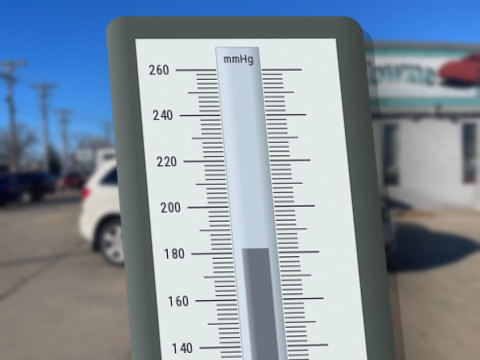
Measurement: 182 mmHg
